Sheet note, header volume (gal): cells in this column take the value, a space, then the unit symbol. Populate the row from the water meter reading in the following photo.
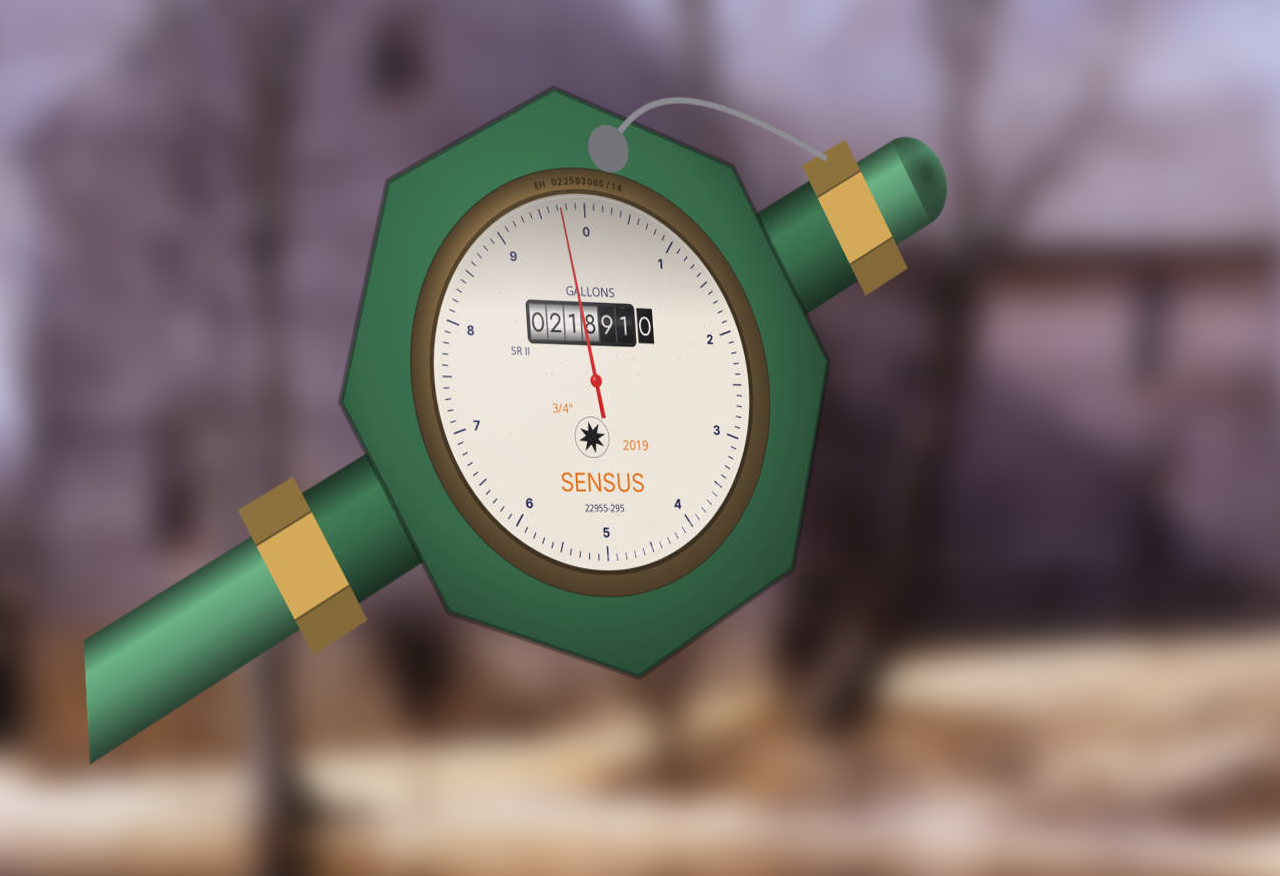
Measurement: 218909.7 gal
